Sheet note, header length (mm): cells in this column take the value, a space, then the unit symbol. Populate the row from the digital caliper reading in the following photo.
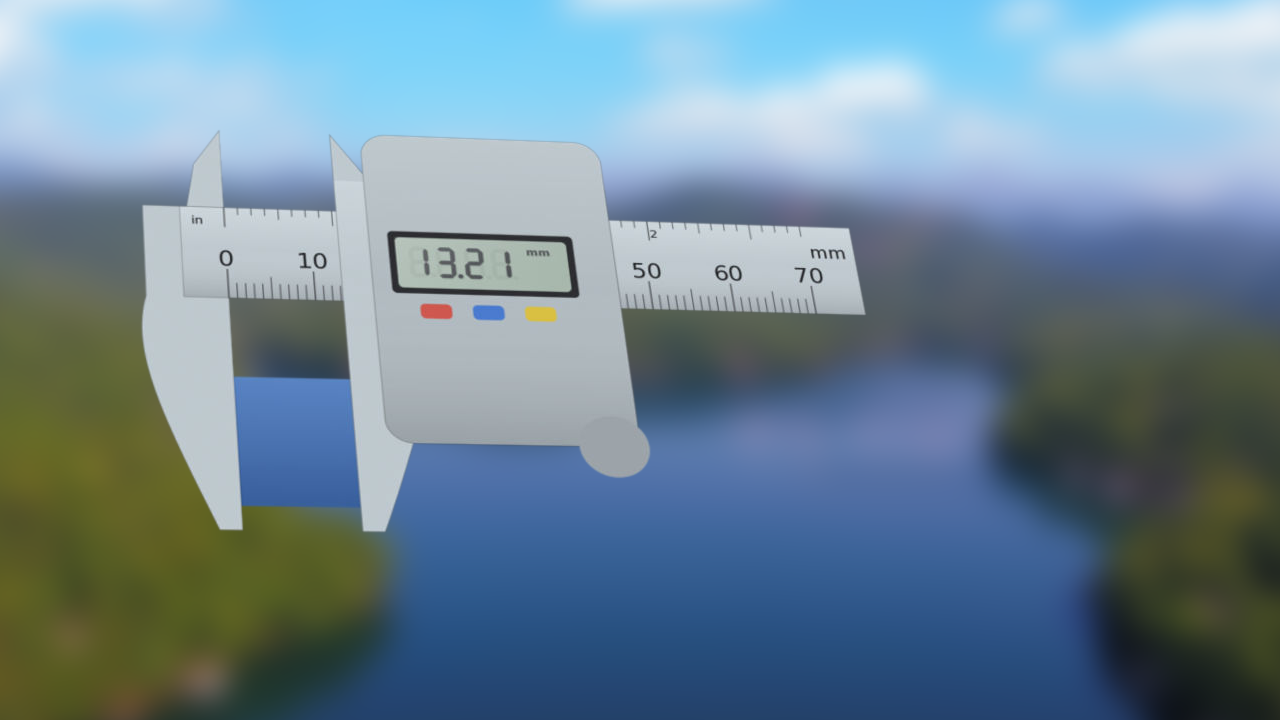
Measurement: 13.21 mm
